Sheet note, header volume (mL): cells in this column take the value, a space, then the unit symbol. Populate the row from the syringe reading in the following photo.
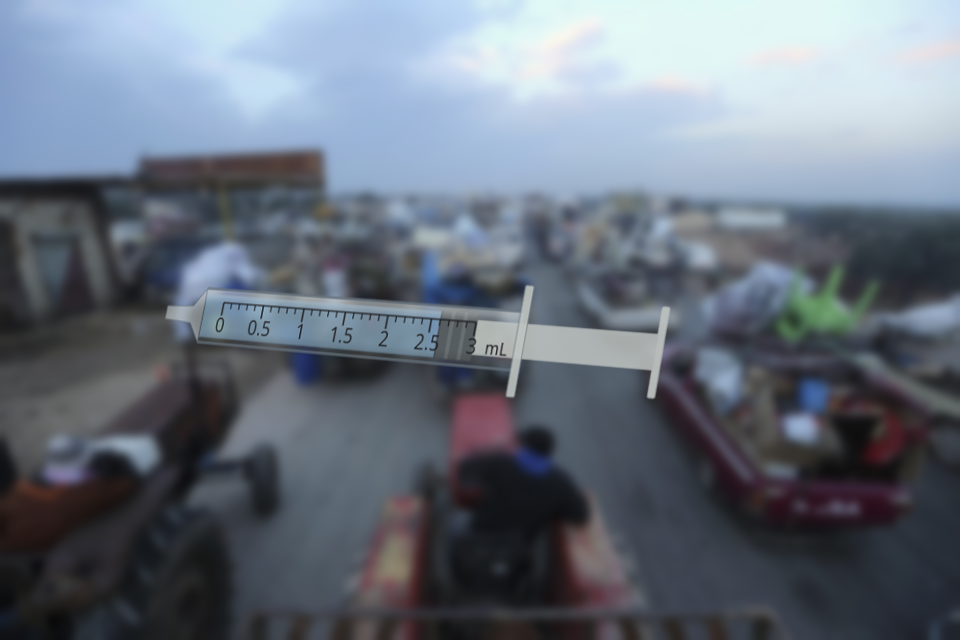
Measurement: 2.6 mL
